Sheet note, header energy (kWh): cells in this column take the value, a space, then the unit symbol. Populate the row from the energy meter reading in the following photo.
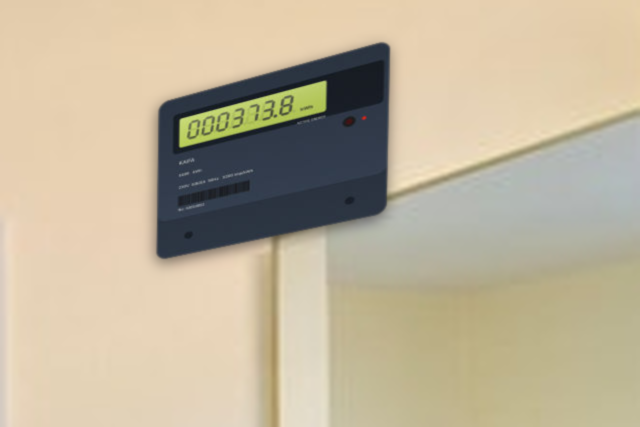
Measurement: 373.8 kWh
